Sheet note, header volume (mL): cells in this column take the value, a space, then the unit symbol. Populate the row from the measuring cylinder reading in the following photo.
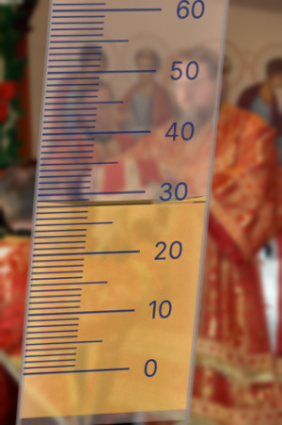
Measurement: 28 mL
